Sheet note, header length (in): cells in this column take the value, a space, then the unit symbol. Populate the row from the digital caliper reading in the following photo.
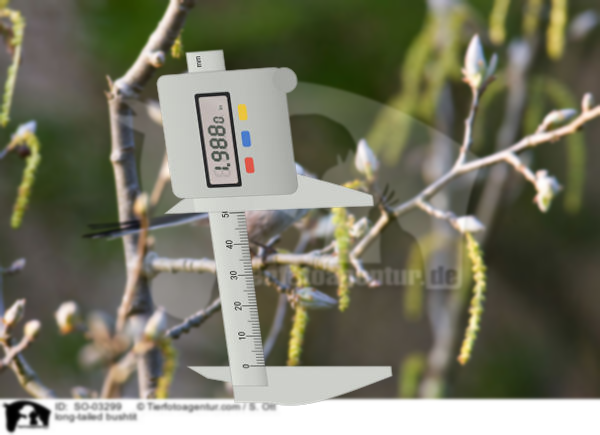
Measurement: 1.9880 in
